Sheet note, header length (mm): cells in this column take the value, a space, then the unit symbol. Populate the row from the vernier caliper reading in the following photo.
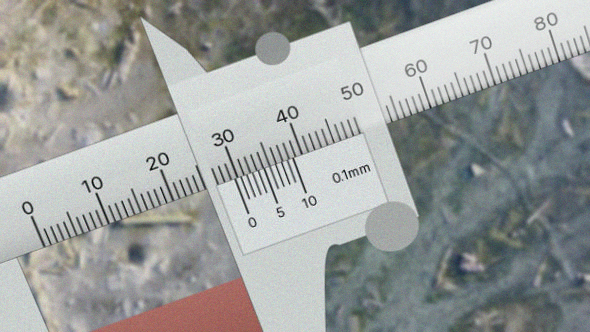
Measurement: 29.6 mm
